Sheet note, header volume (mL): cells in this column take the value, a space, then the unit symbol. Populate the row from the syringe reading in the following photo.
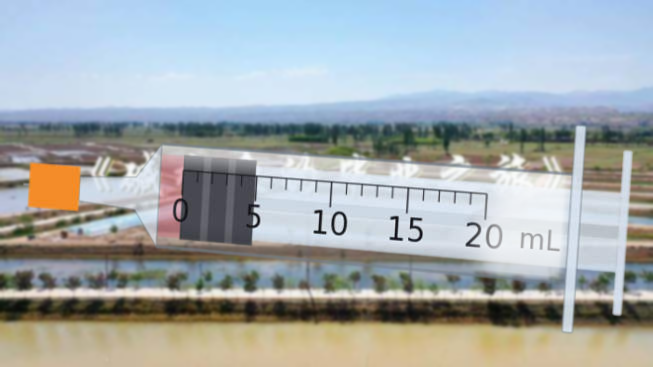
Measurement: 0 mL
